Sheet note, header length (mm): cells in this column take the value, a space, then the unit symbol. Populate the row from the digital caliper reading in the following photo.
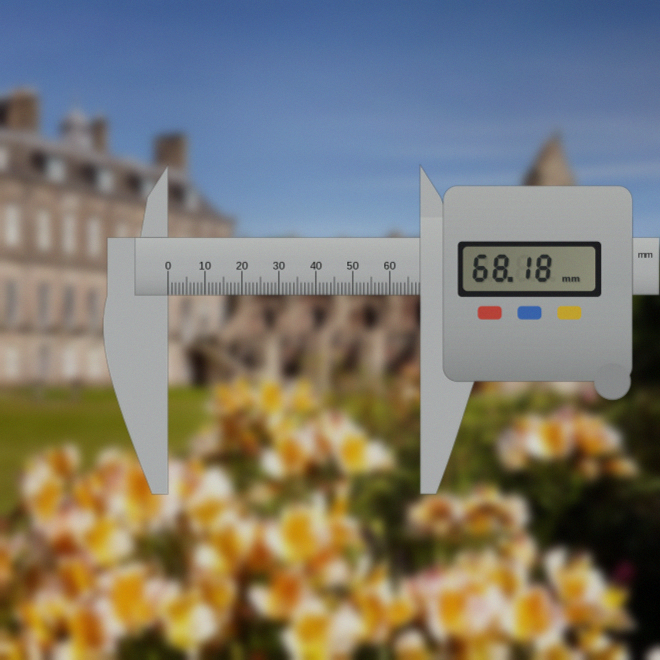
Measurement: 68.18 mm
